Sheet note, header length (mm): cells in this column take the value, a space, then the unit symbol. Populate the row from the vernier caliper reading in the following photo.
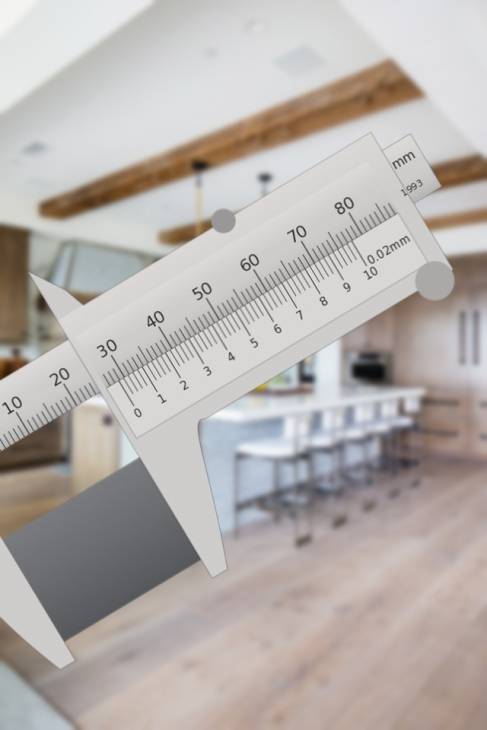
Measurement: 28.8 mm
